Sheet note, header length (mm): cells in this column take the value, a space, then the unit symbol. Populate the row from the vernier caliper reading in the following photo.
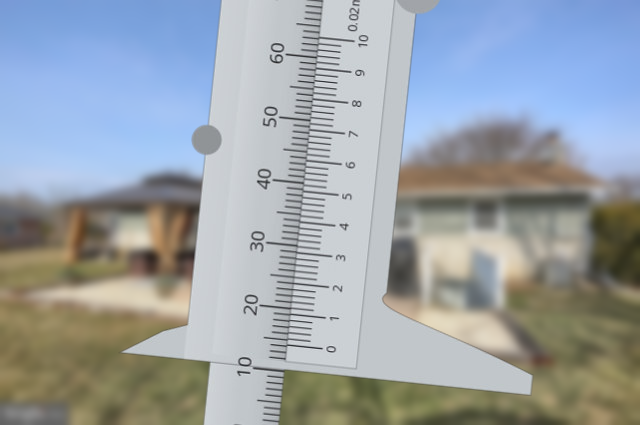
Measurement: 14.2 mm
